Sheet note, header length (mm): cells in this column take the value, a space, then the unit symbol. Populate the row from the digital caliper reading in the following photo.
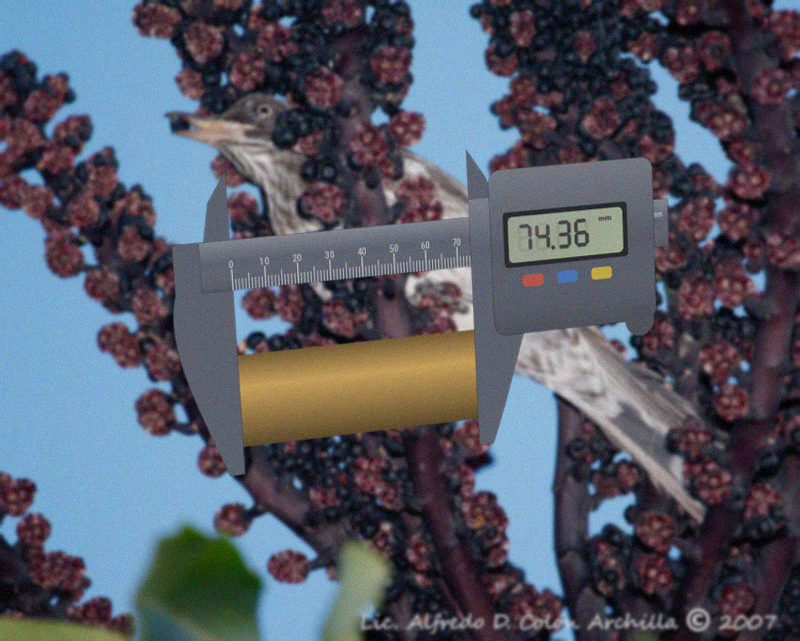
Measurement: 74.36 mm
